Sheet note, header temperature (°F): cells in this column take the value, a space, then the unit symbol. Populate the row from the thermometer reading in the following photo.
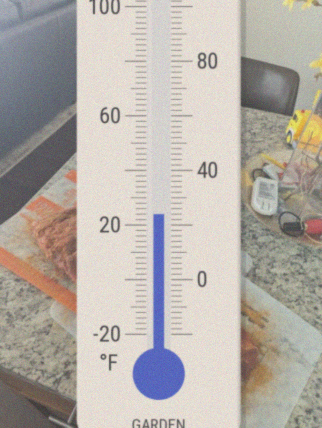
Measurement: 24 °F
